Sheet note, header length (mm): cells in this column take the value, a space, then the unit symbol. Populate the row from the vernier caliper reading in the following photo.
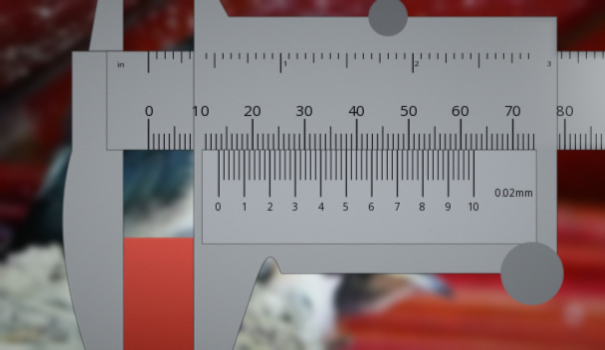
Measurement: 13.5 mm
